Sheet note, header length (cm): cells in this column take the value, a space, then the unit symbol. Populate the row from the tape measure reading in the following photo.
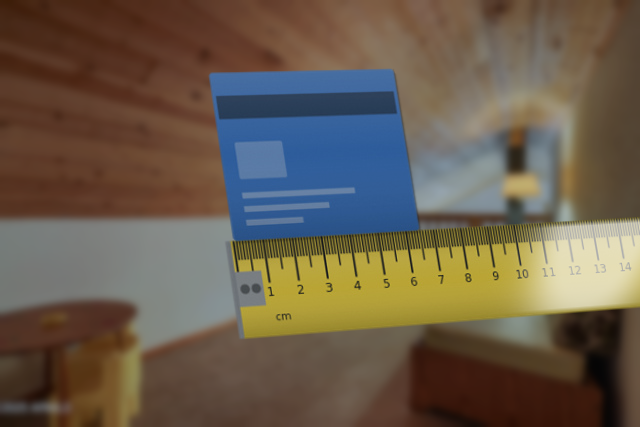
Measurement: 6.5 cm
